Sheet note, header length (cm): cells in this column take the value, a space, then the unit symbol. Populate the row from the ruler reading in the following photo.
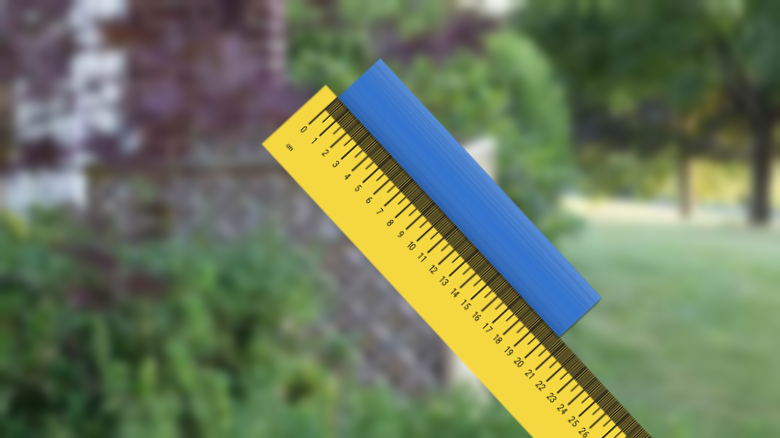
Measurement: 20.5 cm
